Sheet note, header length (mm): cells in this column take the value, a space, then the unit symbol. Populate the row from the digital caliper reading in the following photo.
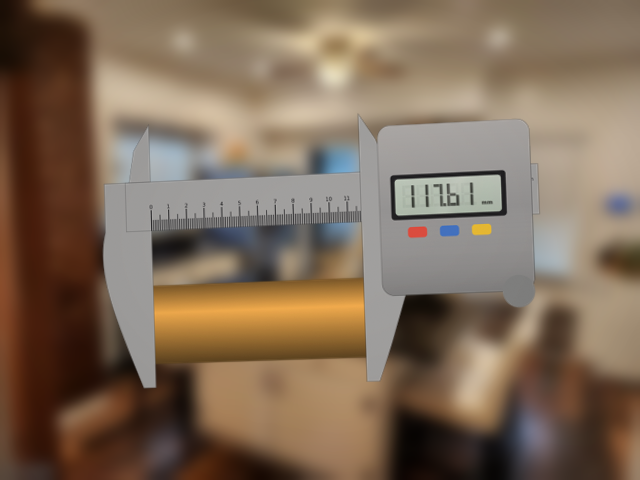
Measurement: 117.61 mm
